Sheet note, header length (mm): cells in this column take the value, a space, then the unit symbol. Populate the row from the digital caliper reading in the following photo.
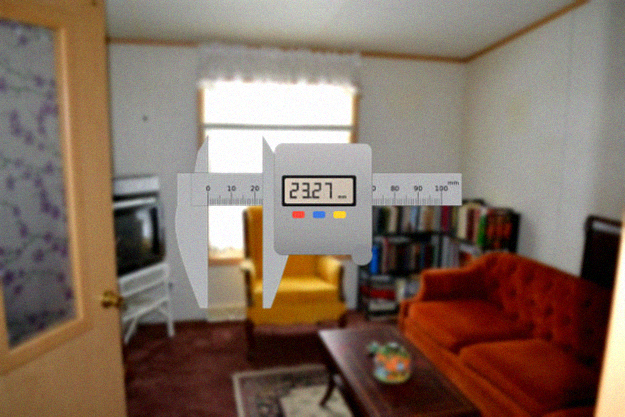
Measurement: 23.27 mm
